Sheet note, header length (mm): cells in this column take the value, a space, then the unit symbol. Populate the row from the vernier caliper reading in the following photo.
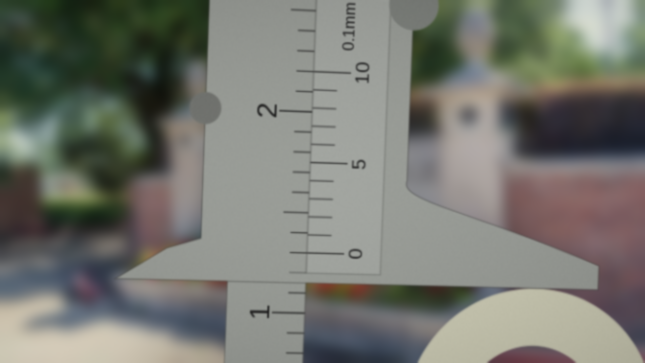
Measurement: 13.0 mm
